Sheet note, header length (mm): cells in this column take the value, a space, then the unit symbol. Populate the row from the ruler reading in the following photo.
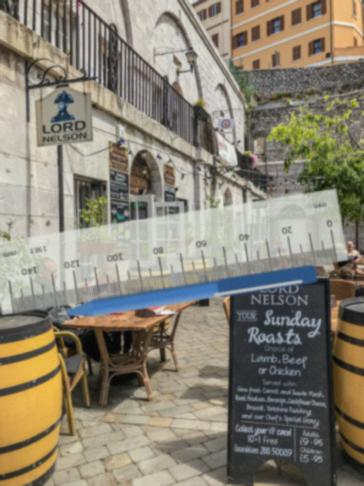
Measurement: 120 mm
